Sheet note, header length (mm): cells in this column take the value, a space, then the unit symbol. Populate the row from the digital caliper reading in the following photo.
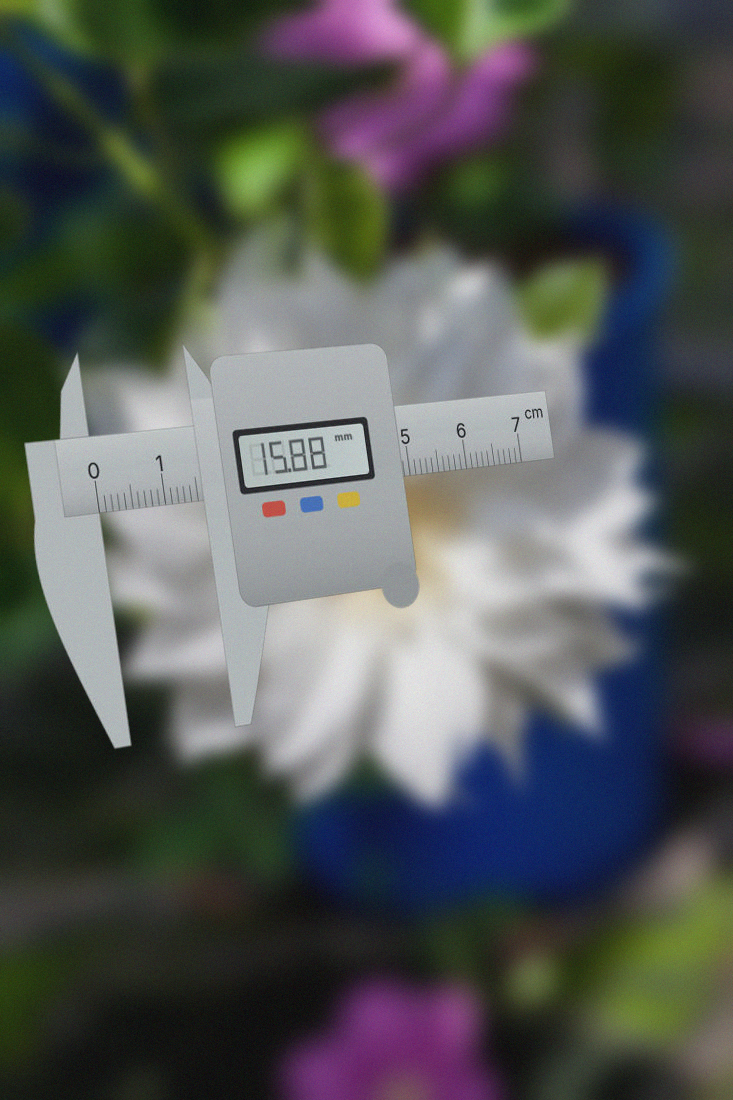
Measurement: 15.88 mm
